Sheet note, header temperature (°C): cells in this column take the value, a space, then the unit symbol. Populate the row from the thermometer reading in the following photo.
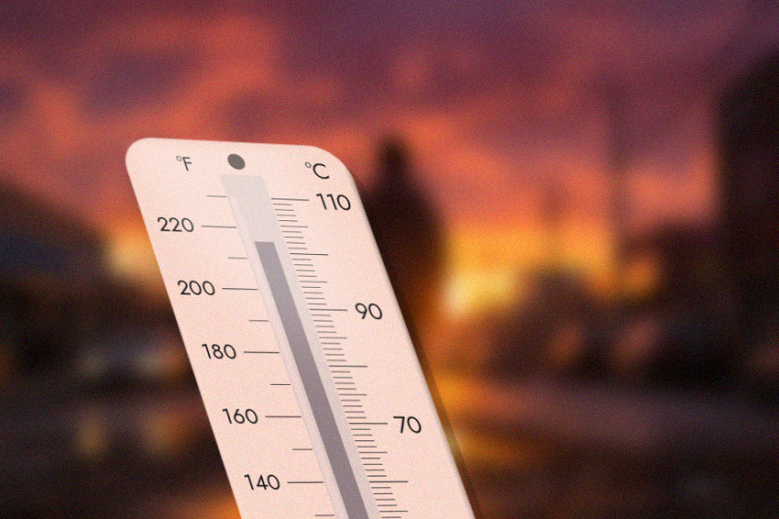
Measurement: 102 °C
